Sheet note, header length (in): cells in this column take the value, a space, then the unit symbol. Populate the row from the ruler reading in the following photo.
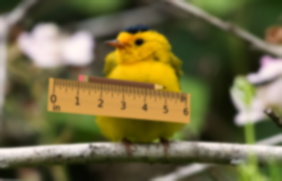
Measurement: 4 in
